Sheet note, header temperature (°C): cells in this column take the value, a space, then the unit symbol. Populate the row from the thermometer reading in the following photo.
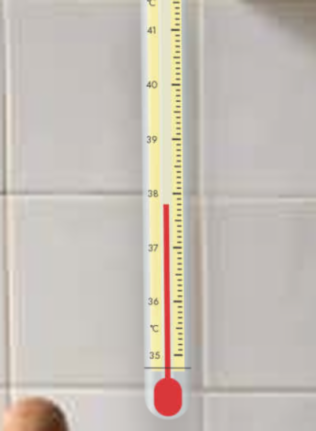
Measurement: 37.8 °C
